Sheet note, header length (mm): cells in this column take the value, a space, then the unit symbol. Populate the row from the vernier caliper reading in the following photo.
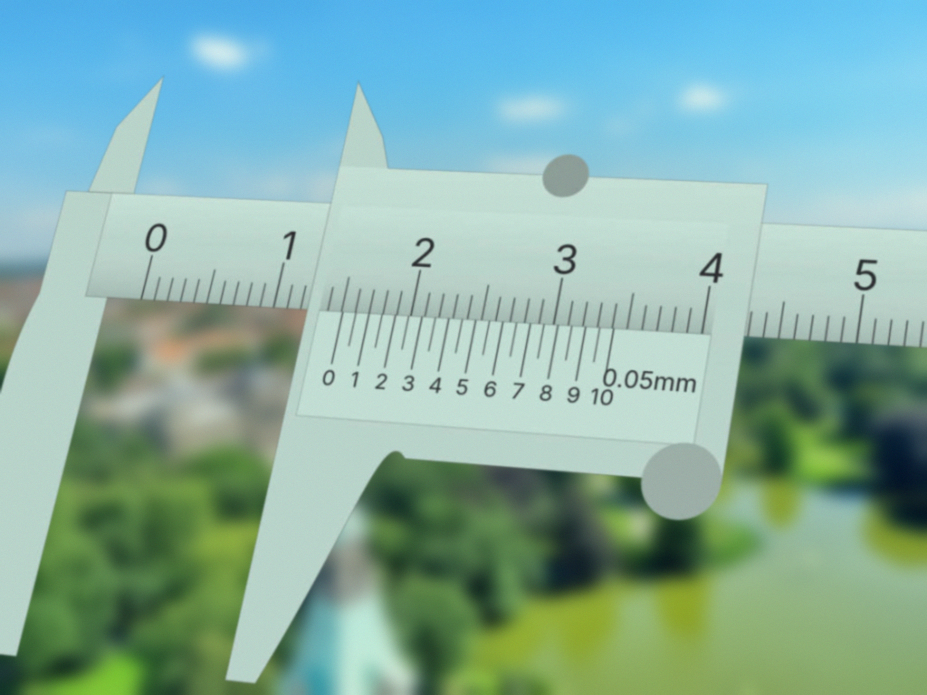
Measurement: 15.1 mm
